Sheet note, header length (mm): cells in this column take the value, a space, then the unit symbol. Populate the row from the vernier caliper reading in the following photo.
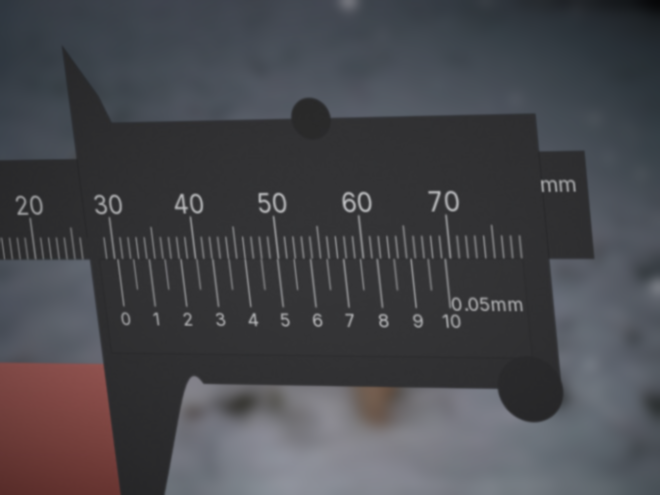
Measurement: 30.4 mm
